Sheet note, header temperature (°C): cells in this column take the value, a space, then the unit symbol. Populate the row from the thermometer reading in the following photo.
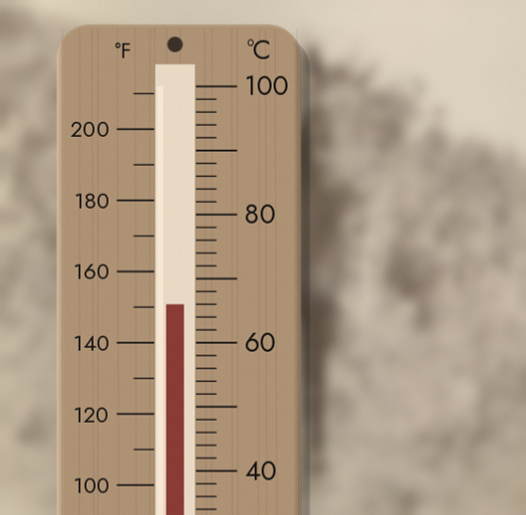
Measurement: 66 °C
